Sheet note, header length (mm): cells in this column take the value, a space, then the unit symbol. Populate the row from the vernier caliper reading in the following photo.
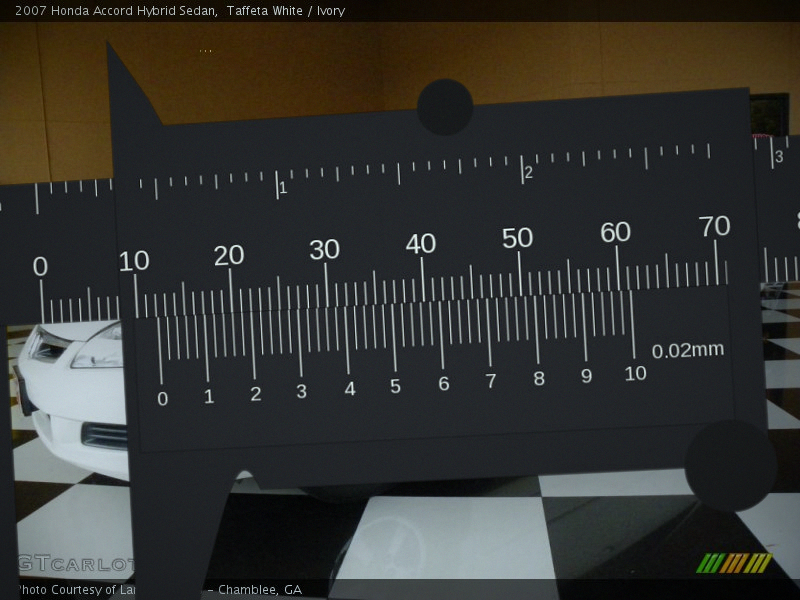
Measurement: 12.2 mm
